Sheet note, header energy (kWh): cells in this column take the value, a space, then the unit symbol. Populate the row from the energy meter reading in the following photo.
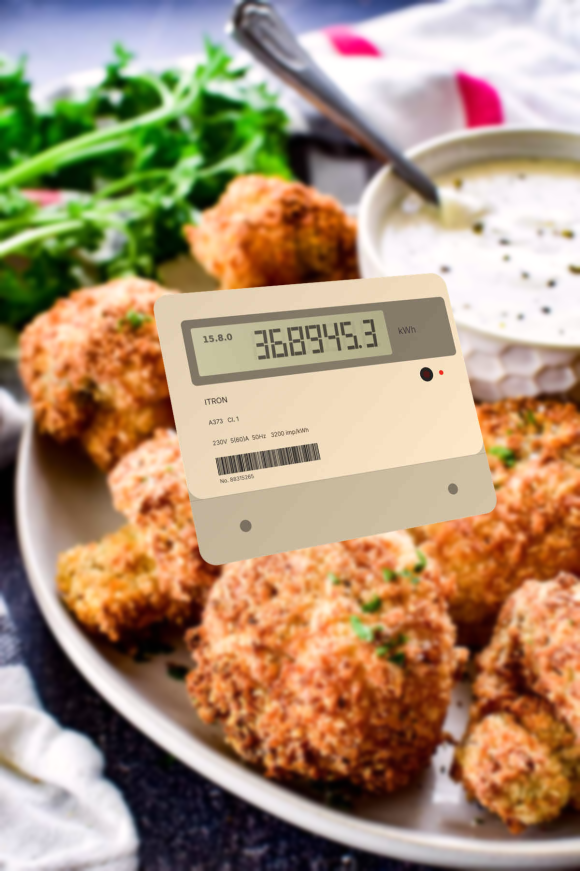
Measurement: 368945.3 kWh
